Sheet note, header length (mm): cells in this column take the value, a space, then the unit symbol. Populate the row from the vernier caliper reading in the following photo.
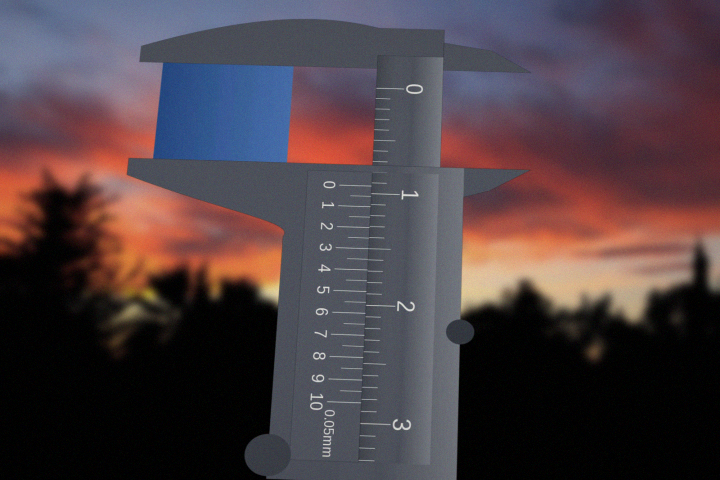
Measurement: 9.3 mm
